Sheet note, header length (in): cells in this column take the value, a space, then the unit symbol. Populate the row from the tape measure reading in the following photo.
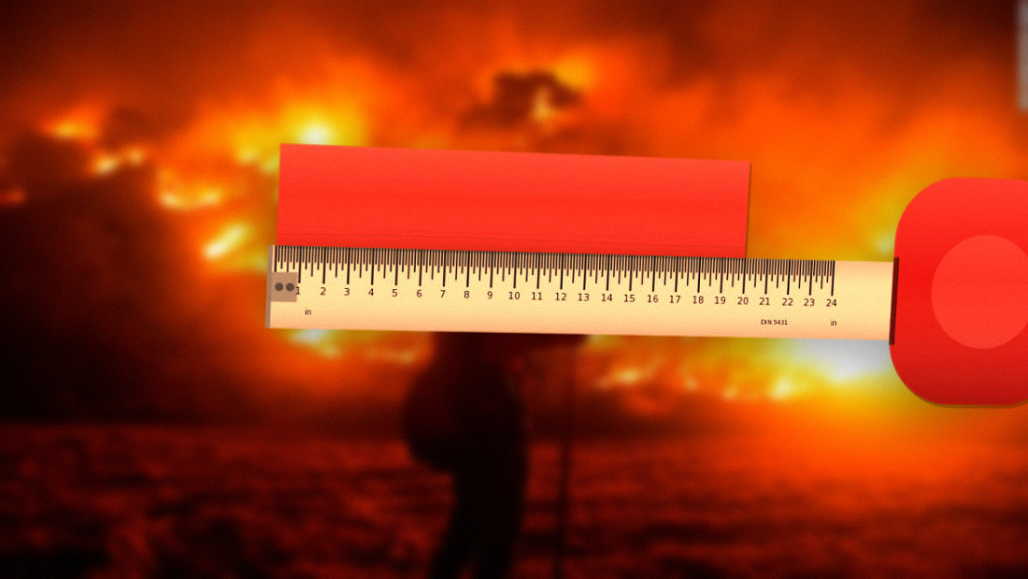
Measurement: 20 in
